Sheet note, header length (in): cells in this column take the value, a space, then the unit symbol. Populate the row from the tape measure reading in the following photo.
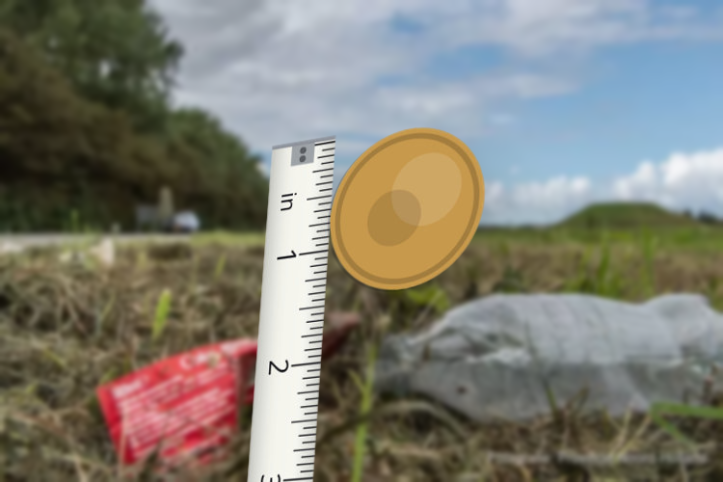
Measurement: 1.4375 in
